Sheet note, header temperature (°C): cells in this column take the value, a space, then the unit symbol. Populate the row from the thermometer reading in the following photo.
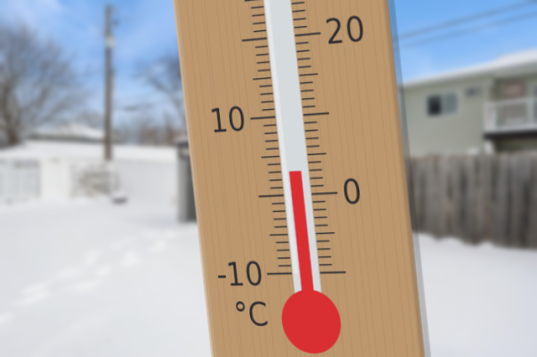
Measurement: 3 °C
